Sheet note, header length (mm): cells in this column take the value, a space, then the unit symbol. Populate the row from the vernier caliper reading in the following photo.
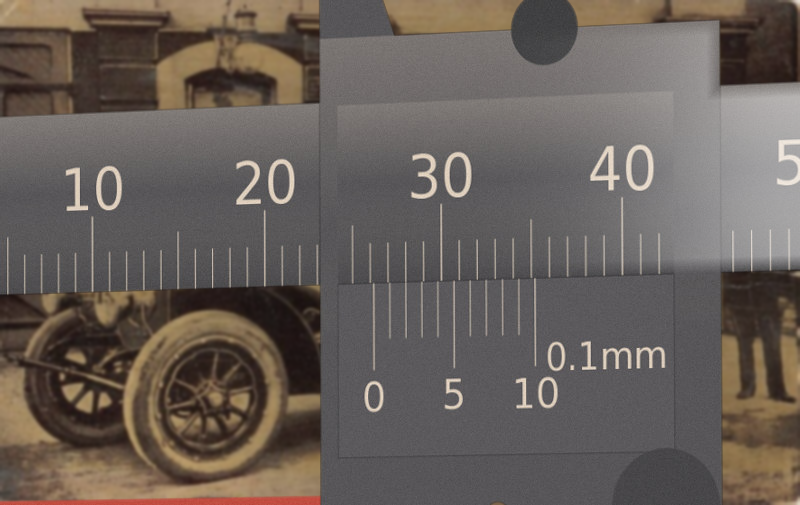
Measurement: 26.2 mm
